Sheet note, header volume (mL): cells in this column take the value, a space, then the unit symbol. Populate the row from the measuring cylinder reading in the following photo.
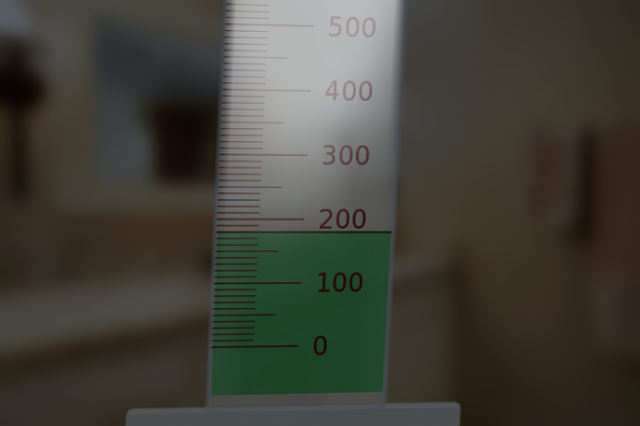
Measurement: 180 mL
